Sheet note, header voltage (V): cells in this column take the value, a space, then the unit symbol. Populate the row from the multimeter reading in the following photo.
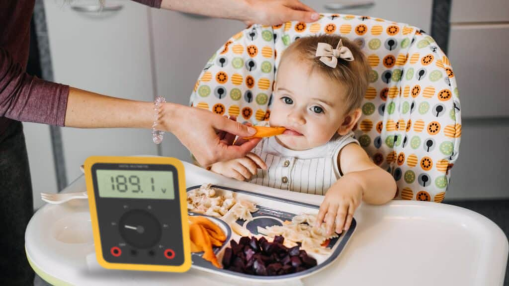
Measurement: 189.1 V
